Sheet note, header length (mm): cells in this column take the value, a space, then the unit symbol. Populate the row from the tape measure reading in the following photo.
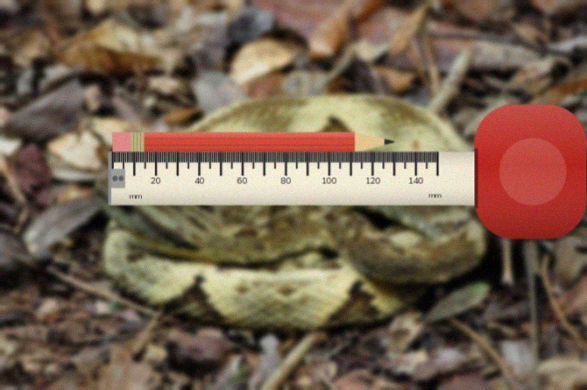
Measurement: 130 mm
